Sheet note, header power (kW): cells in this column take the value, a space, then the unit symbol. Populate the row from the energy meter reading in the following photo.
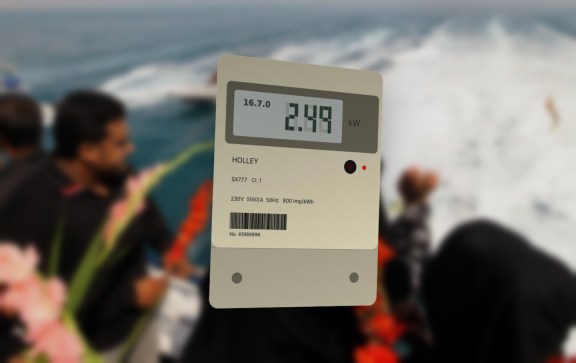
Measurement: 2.49 kW
